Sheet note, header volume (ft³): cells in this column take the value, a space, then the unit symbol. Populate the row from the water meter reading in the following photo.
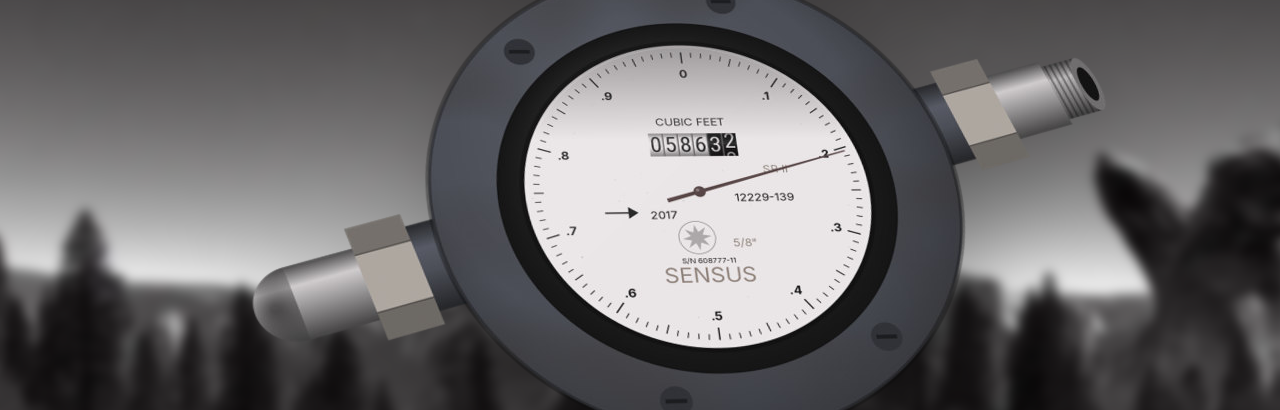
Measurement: 58632.20 ft³
